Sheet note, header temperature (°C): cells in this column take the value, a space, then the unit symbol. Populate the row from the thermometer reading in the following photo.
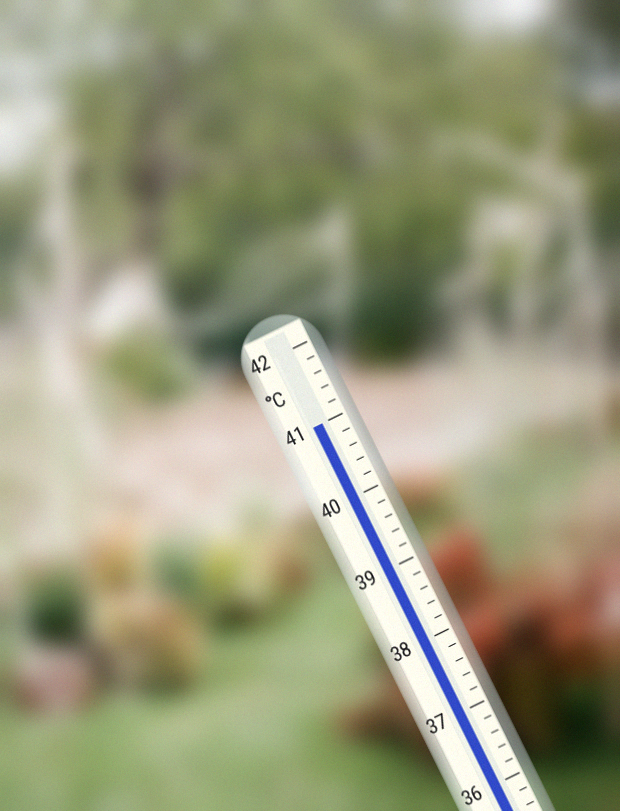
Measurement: 41 °C
